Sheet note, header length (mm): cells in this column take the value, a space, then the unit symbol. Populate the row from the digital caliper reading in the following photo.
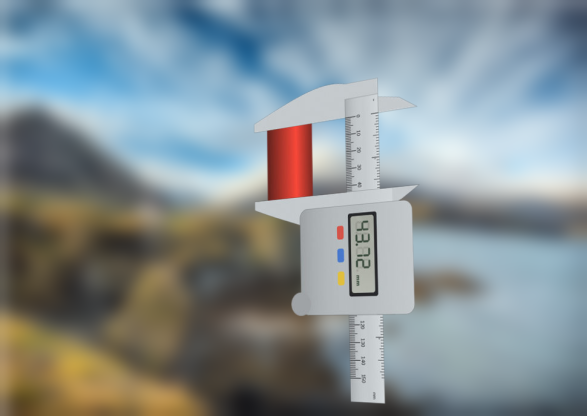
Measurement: 43.72 mm
